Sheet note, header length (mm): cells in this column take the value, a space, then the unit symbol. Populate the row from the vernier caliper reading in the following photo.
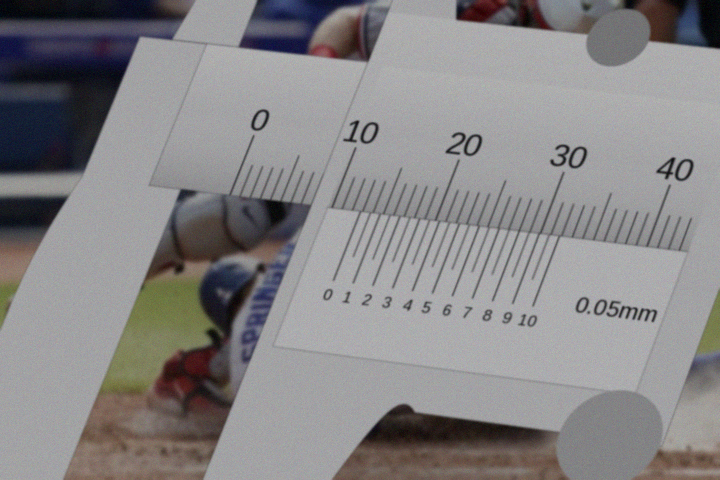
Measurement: 12.8 mm
